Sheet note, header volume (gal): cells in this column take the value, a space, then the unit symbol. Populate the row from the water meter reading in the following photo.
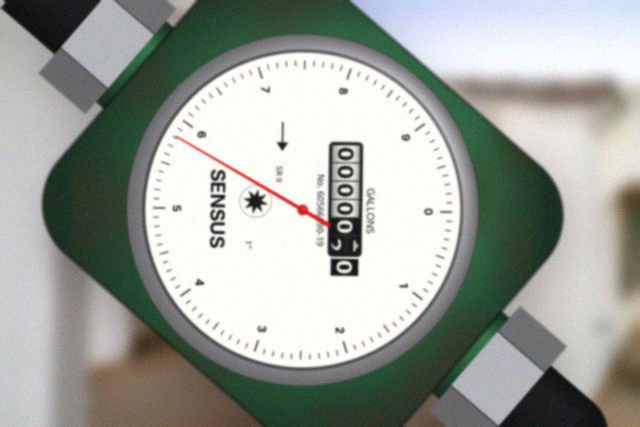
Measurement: 15.8 gal
